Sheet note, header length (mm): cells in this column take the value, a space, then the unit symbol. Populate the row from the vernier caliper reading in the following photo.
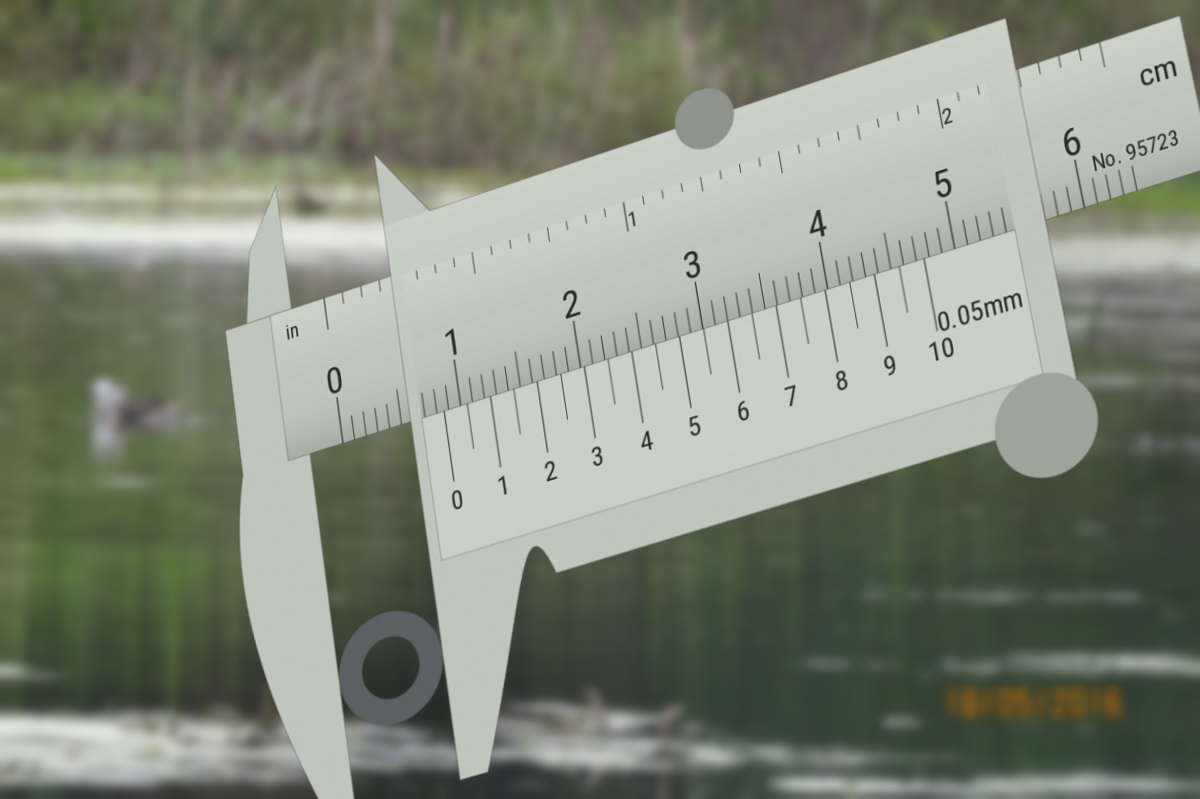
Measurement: 8.6 mm
